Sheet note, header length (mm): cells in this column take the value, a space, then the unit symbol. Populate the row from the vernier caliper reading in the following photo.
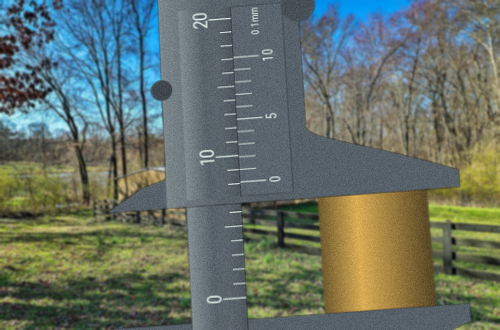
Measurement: 8.1 mm
